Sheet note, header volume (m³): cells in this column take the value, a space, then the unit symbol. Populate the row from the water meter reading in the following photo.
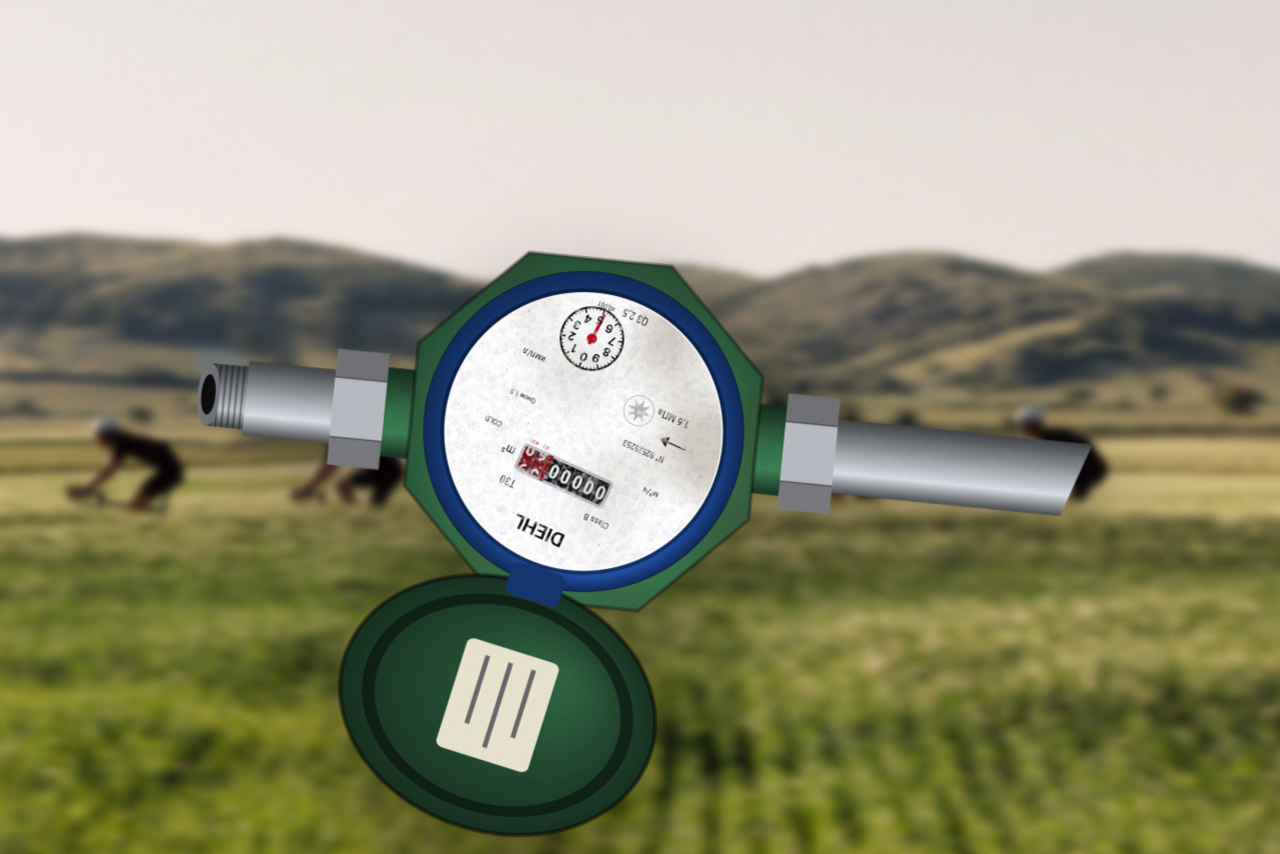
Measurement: 0.595 m³
